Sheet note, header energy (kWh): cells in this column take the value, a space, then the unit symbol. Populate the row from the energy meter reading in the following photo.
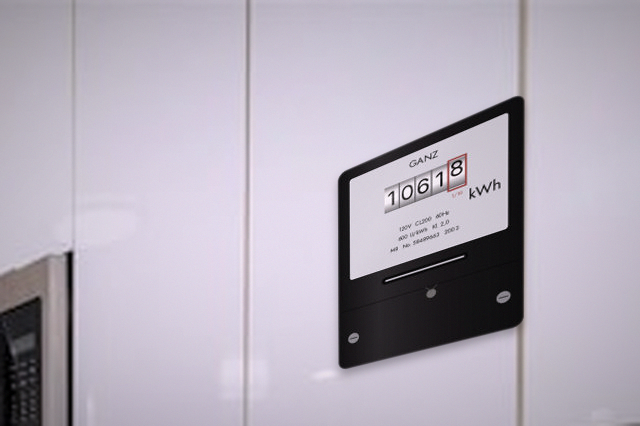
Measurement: 1061.8 kWh
